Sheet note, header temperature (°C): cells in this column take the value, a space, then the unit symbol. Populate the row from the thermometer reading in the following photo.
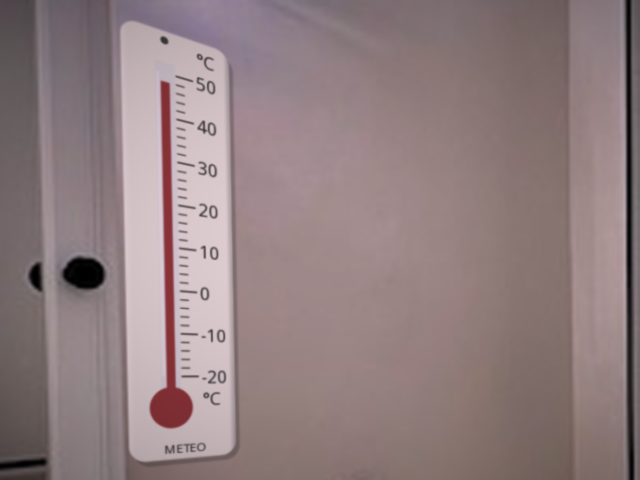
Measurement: 48 °C
